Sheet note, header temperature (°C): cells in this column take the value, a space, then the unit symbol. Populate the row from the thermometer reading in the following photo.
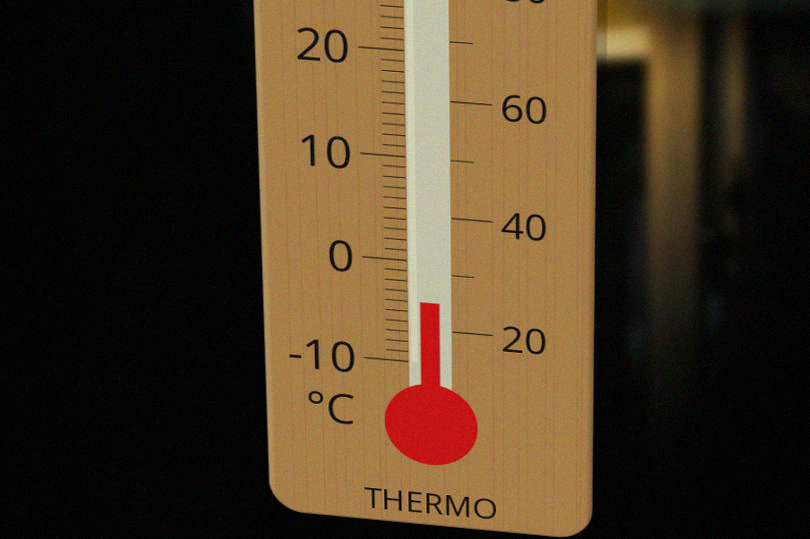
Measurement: -4 °C
